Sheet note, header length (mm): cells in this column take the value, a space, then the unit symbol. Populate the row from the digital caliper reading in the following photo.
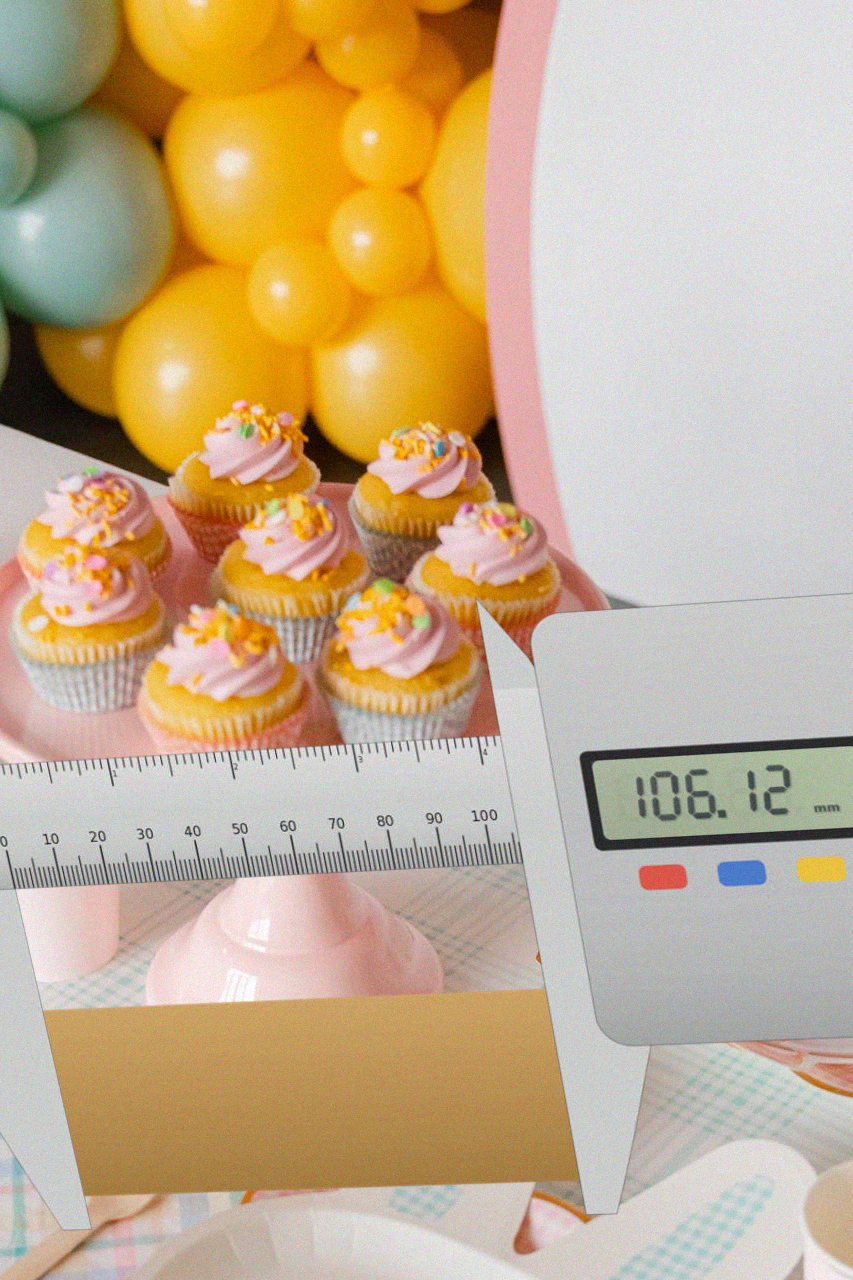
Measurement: 106.12 mm
